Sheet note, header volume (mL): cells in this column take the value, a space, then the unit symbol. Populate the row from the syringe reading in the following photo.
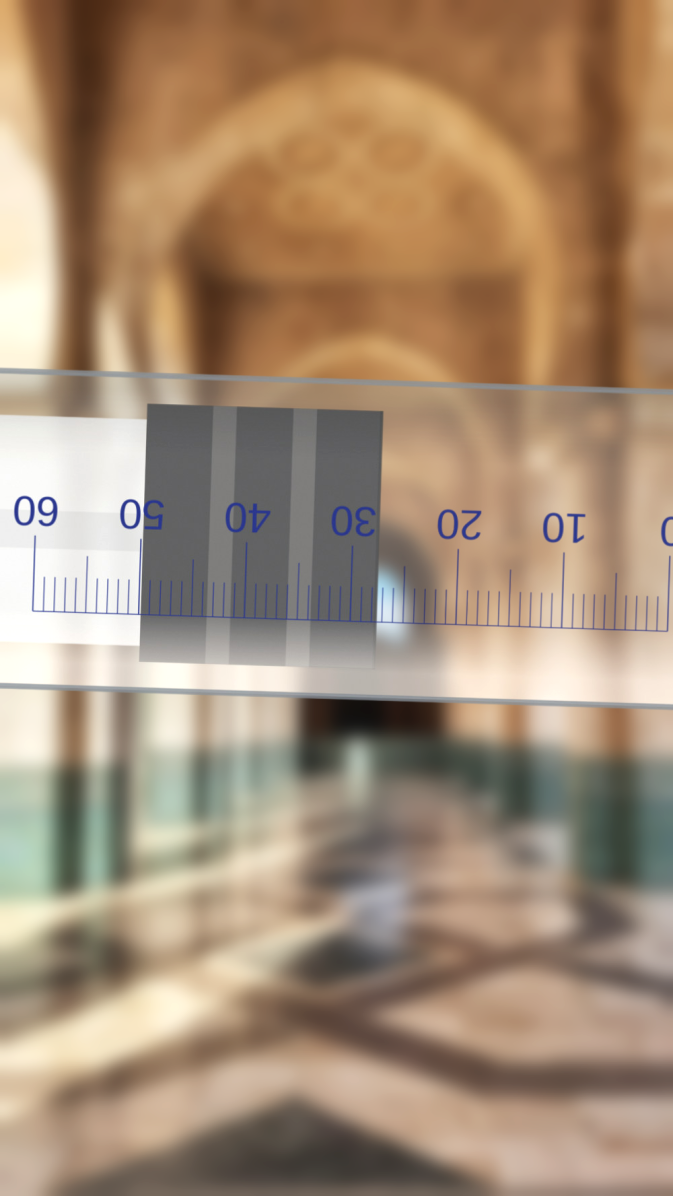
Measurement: 27.5 mL
